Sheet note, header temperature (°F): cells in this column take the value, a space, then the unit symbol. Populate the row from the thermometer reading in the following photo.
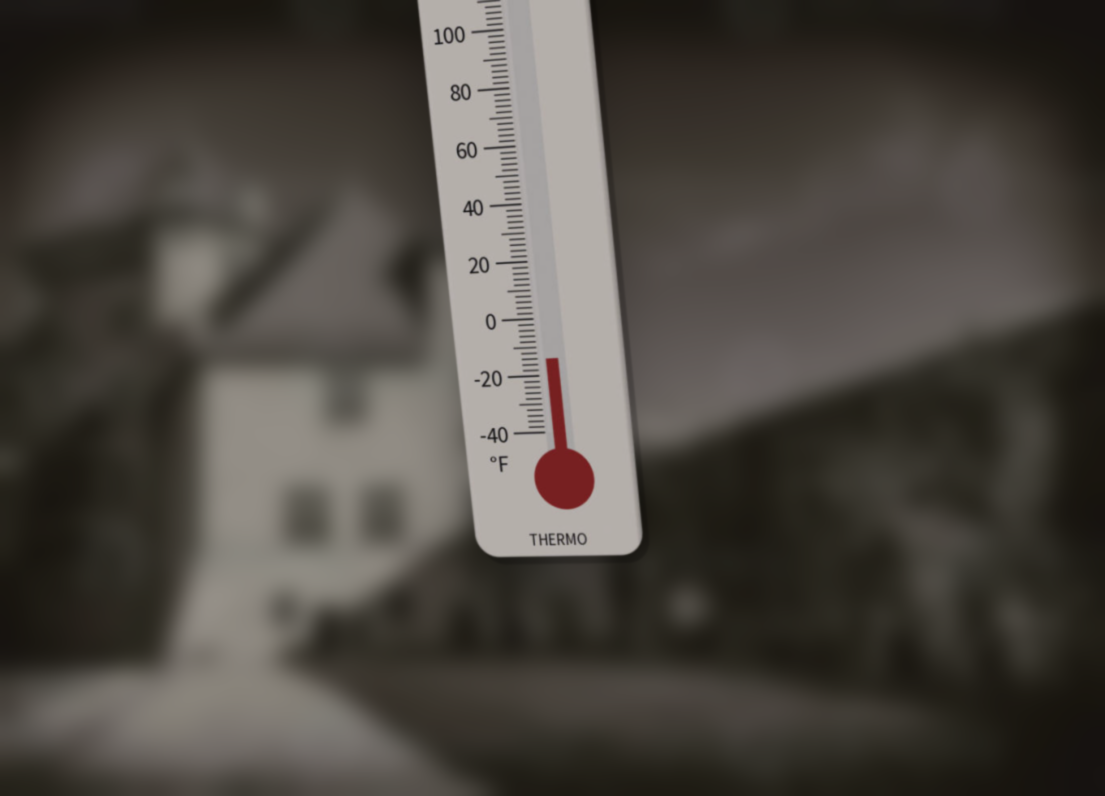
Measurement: -14 °F
